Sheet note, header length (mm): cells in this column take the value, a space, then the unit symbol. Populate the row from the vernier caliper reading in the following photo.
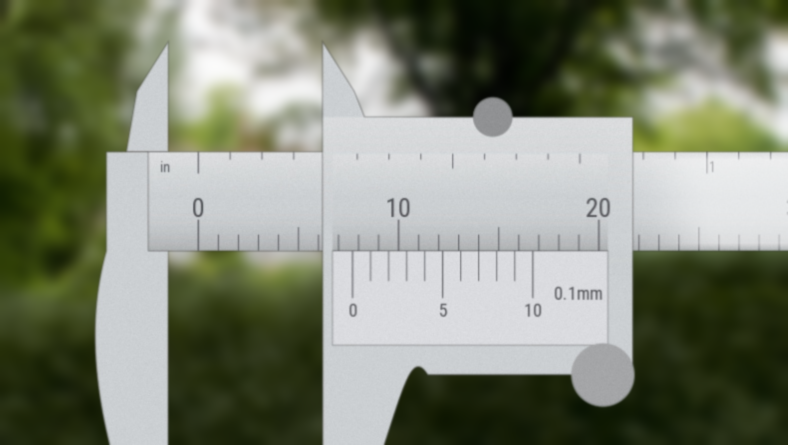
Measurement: 7.7 mm
